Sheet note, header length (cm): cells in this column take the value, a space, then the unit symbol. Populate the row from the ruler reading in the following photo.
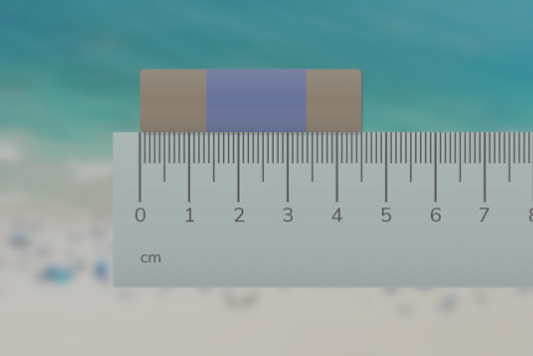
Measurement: 4.5 cm
